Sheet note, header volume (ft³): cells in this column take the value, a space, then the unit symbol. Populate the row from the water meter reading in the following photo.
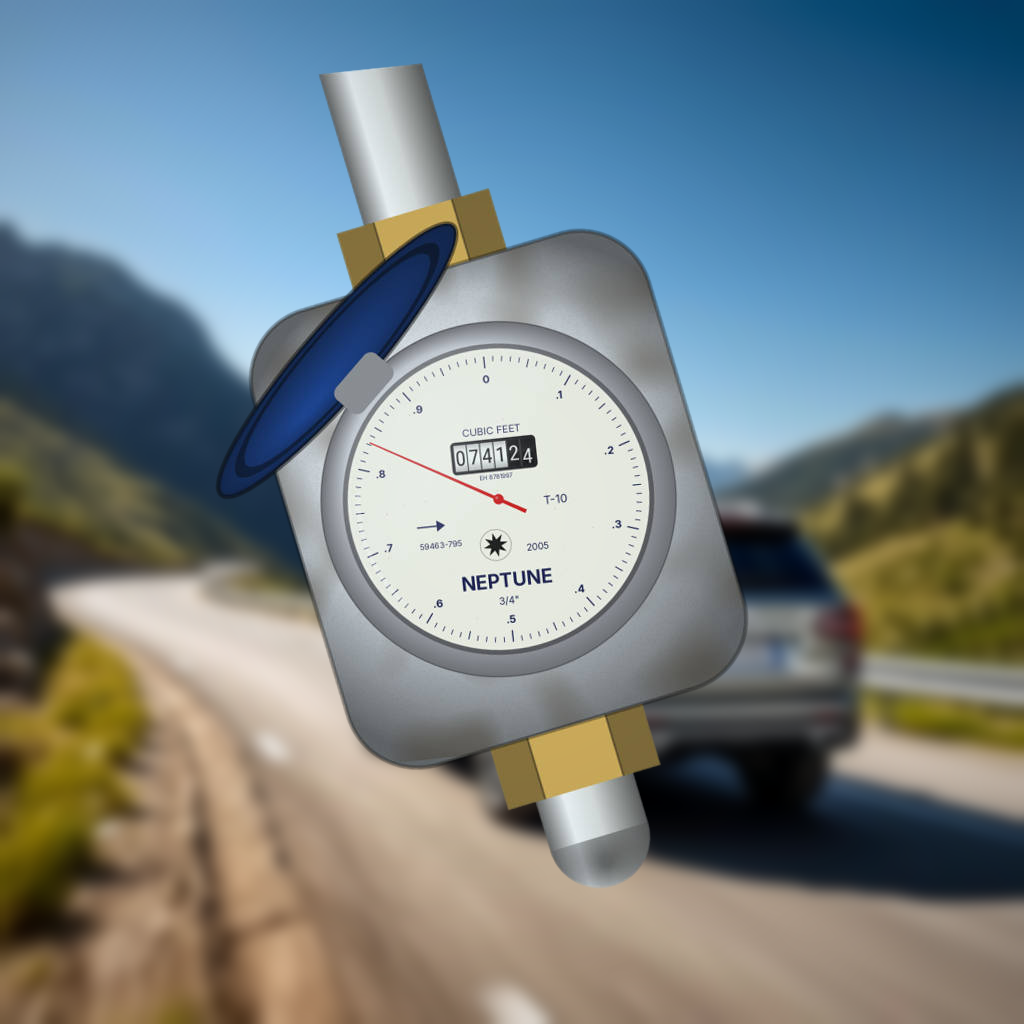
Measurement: 74123.83 ft³
